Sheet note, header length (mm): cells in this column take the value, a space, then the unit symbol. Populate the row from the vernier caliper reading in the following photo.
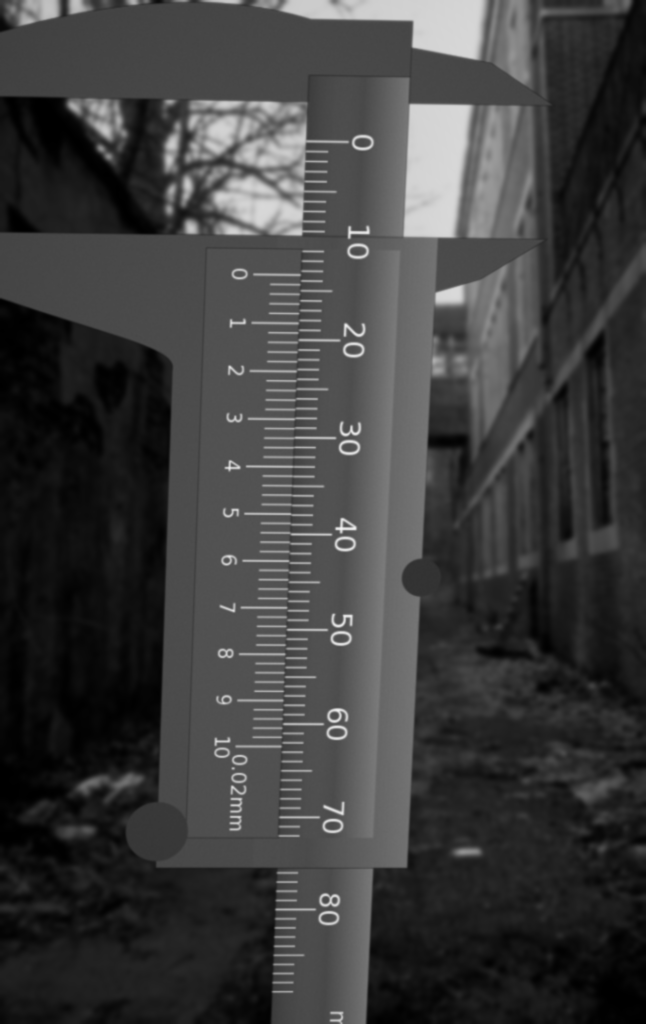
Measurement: 13.4 mm
